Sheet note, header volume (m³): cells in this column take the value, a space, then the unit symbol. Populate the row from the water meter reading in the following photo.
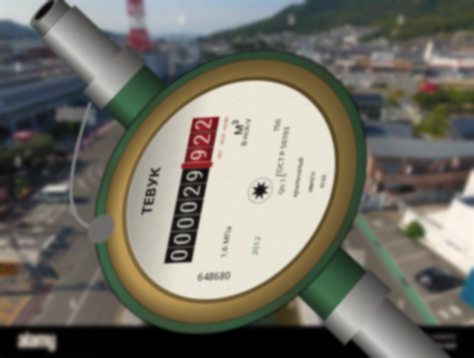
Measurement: 29.922 m³
